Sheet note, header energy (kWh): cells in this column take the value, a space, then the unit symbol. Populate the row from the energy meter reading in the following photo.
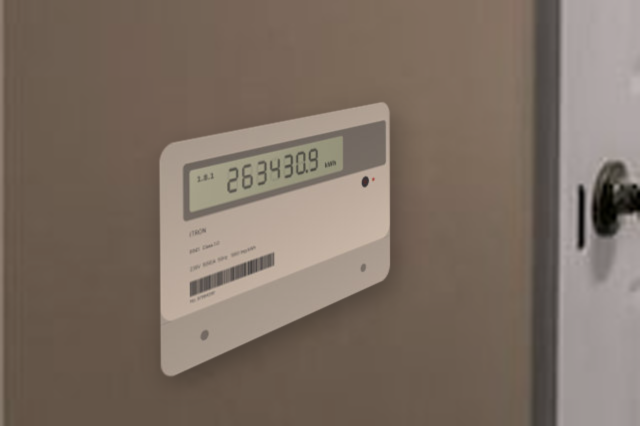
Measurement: 263430.9 kWh
